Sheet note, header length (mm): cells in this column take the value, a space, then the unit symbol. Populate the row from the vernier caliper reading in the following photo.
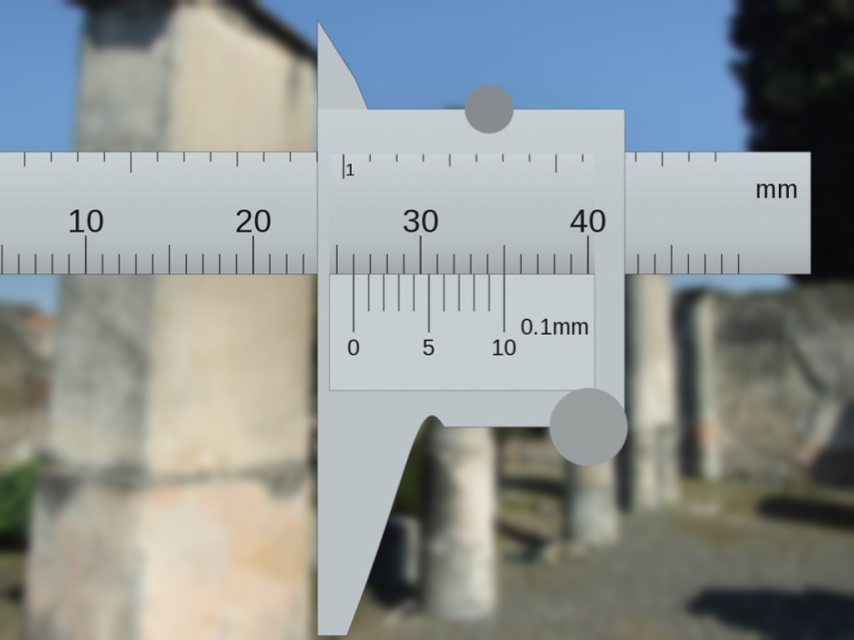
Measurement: 26.0 mm
